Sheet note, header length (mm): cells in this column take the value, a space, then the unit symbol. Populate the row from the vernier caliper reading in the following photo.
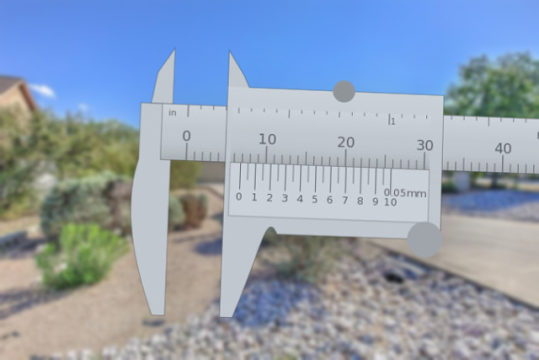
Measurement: 6.8 mm
